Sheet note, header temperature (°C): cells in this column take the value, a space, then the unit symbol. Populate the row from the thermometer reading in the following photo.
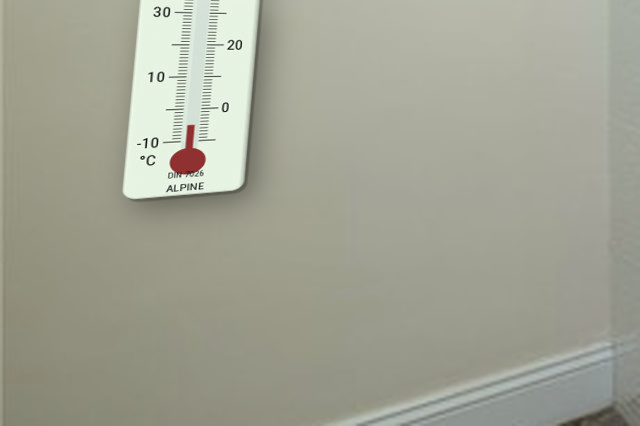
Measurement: -5 °C
